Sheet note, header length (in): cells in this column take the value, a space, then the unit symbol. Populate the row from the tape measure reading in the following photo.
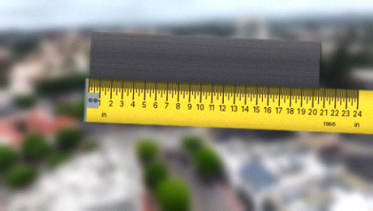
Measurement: 20.5 in
